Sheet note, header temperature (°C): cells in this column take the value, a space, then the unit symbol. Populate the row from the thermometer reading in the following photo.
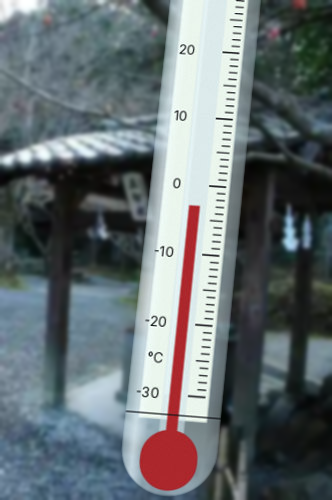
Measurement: -3 °C
